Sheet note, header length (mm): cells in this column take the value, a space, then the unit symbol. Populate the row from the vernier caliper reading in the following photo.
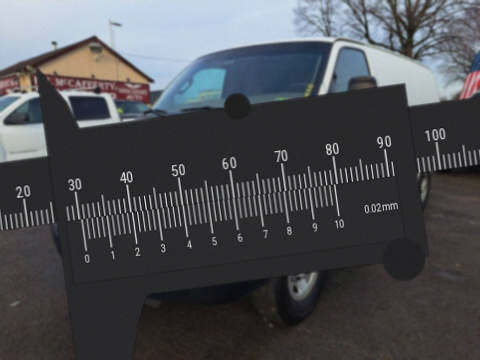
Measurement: 30.5 mm
